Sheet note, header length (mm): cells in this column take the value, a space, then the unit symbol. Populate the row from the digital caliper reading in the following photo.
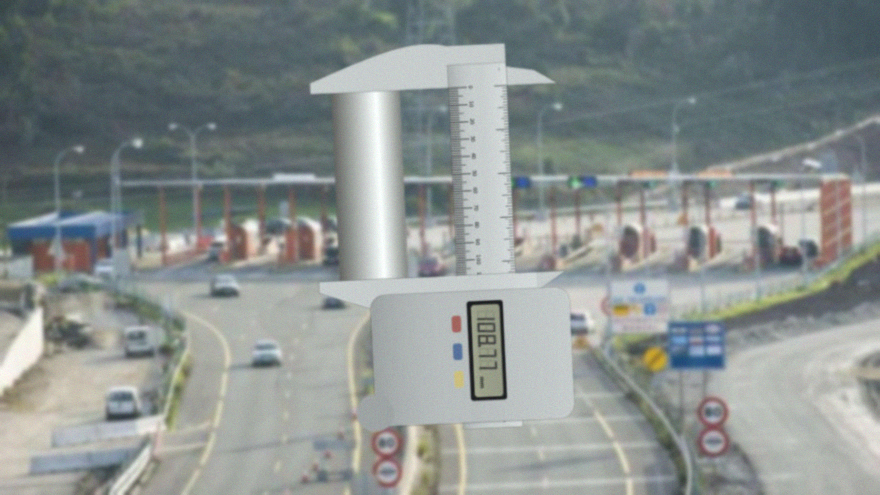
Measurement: 108.77 mm
